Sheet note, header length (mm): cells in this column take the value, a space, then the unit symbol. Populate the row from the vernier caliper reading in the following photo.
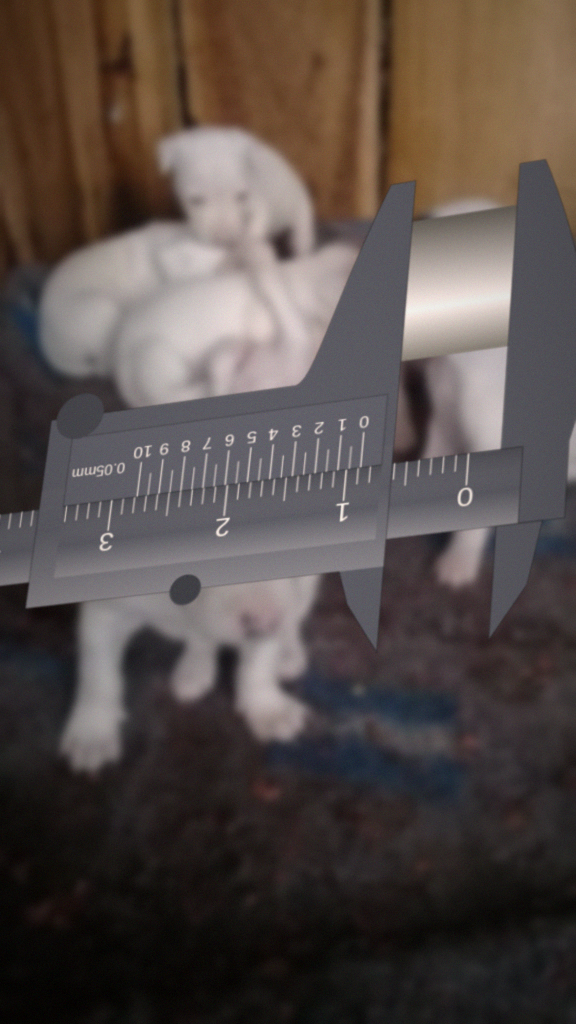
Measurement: 8.8 mm
